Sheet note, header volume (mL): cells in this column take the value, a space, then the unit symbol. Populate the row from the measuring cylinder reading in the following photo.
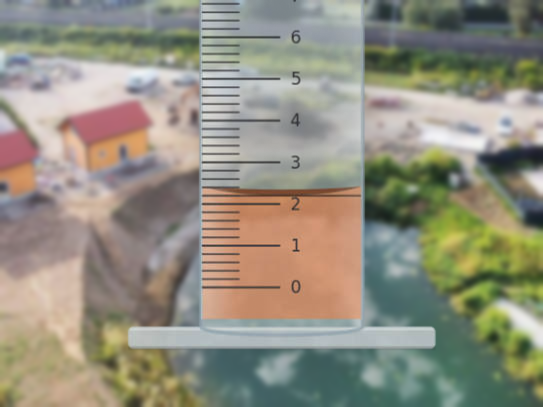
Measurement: 2.2 mL
